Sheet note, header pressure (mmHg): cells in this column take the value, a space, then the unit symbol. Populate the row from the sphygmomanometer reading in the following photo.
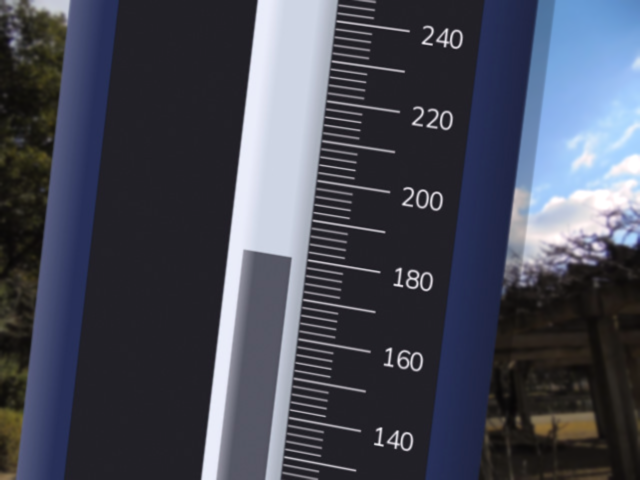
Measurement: 180 mmHg
